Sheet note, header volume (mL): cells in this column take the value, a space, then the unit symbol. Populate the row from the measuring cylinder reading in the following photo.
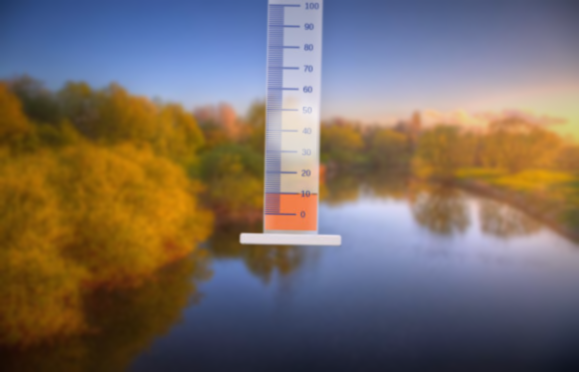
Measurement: 10 mL
